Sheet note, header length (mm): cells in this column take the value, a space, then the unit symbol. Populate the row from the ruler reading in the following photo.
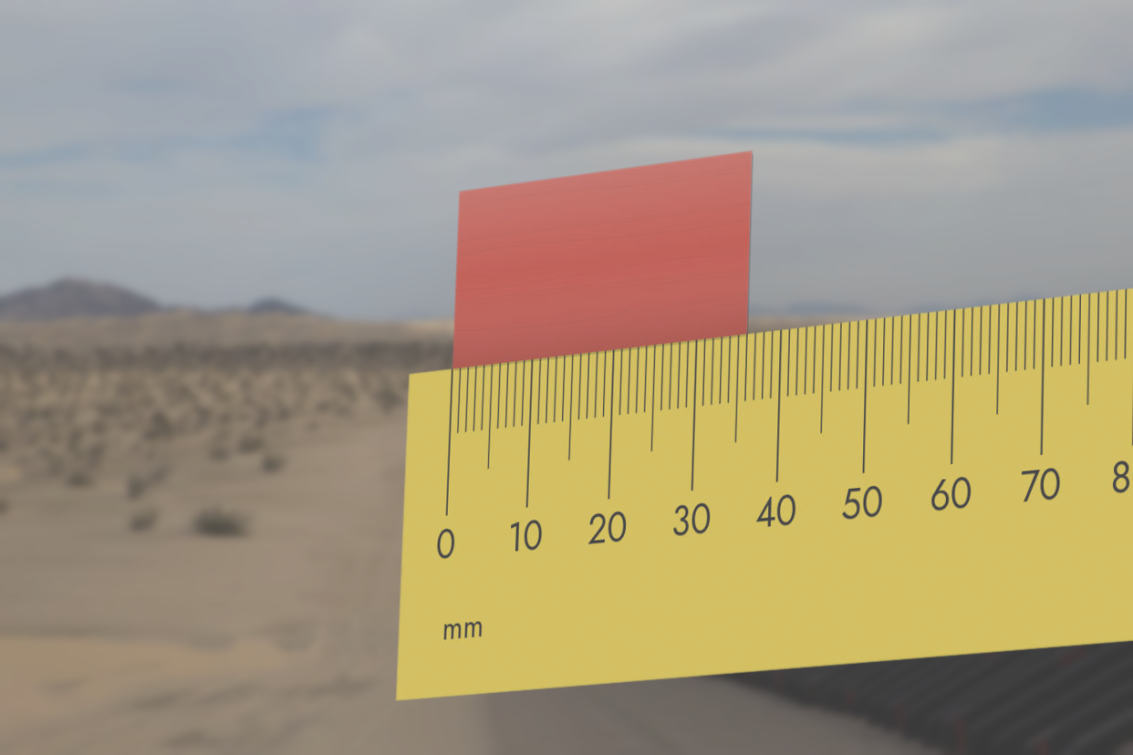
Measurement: 36 mm
